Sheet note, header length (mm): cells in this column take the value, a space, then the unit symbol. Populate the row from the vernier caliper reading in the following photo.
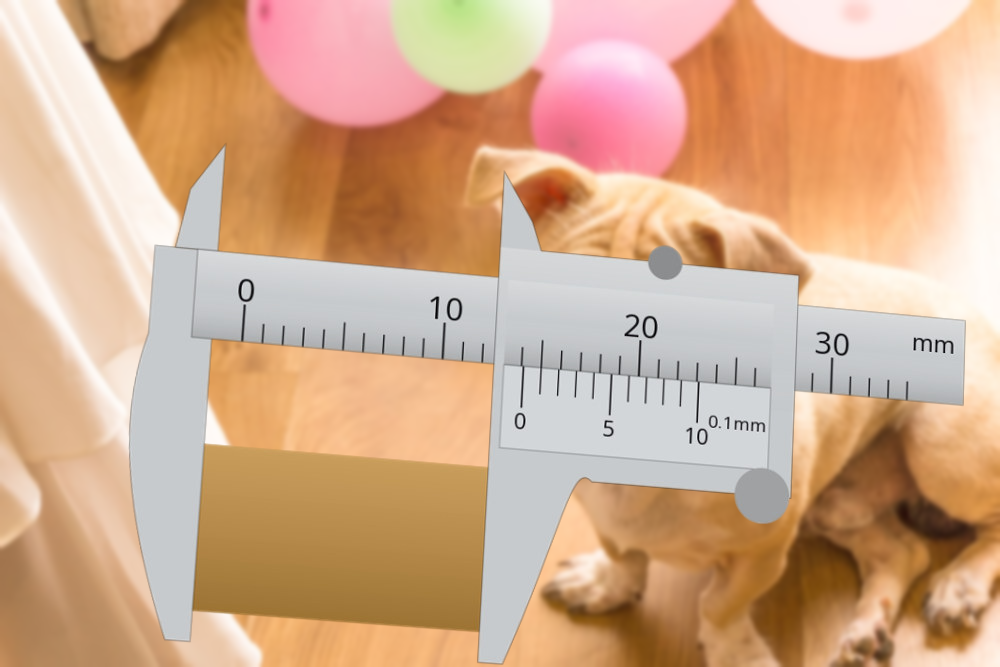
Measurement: 14.1 mm
